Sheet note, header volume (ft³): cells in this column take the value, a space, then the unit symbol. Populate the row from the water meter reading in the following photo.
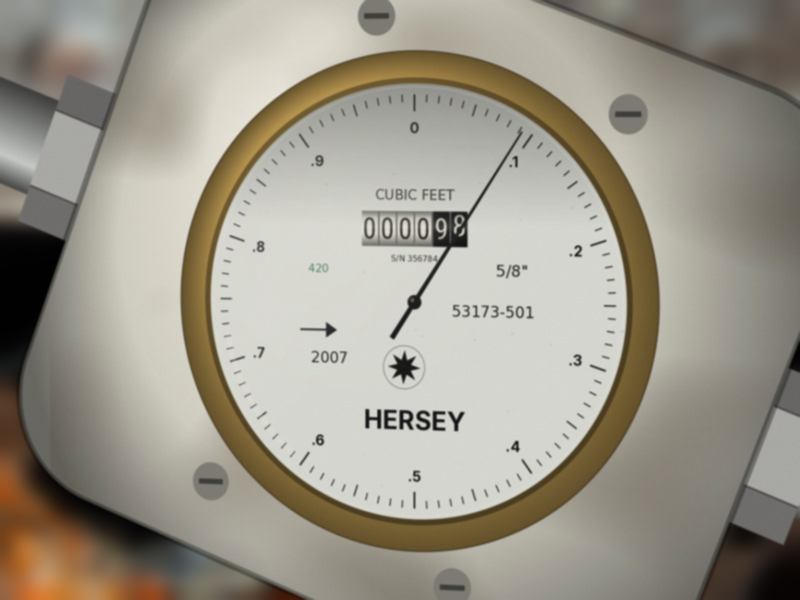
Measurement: 98.09 ft³
